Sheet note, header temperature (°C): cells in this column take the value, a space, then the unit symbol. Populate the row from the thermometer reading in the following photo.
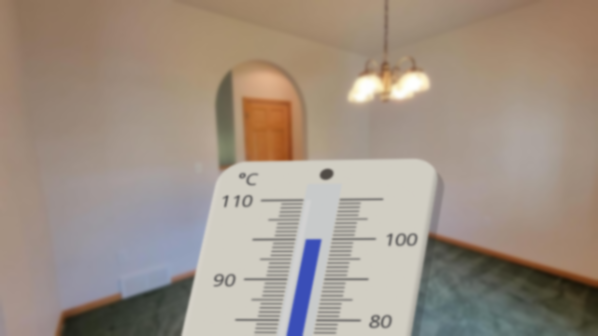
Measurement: 100 °C
